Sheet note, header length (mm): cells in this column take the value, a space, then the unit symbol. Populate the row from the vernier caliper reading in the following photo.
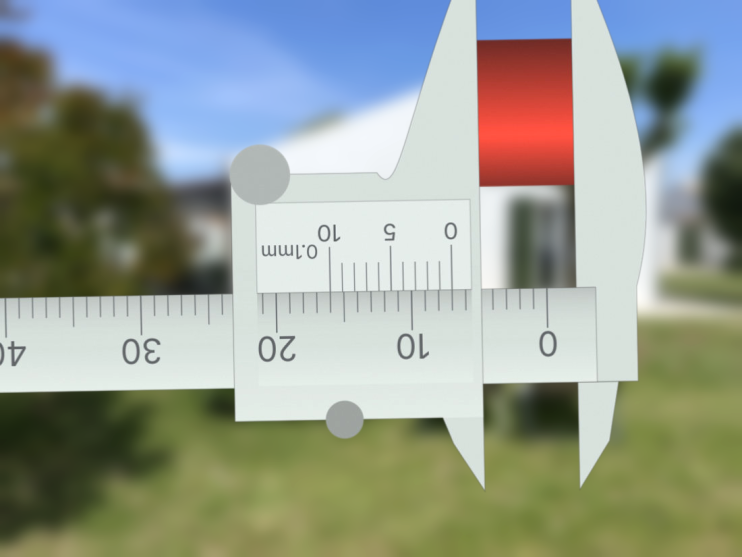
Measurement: 7.0 mm
